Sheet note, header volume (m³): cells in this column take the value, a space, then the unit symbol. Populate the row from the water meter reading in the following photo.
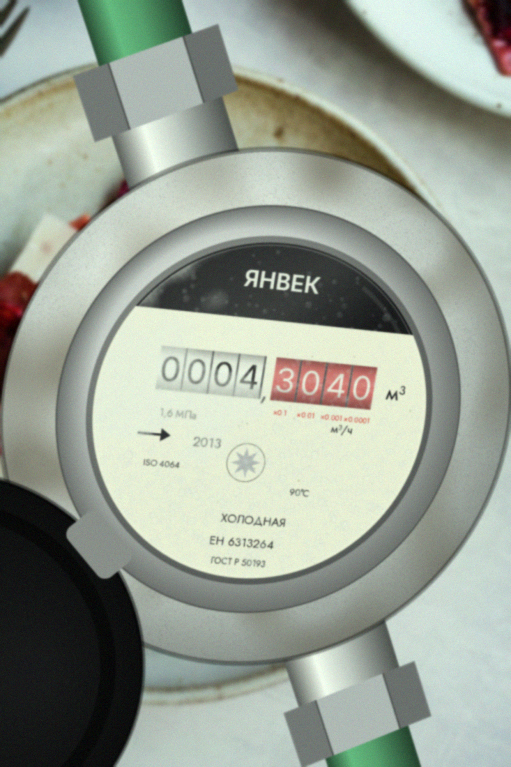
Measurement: 4.3040 m³
